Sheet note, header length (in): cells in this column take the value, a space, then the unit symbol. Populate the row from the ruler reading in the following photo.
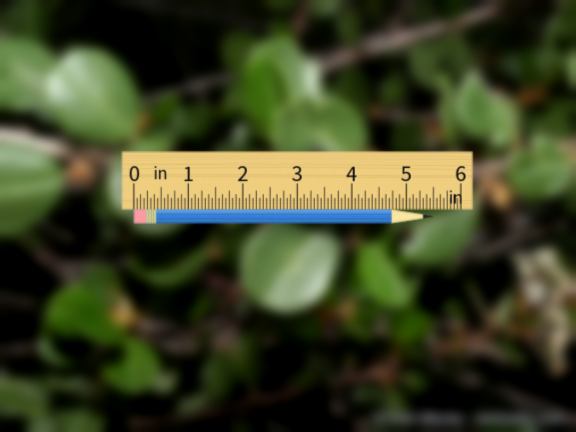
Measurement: 5.5 in
